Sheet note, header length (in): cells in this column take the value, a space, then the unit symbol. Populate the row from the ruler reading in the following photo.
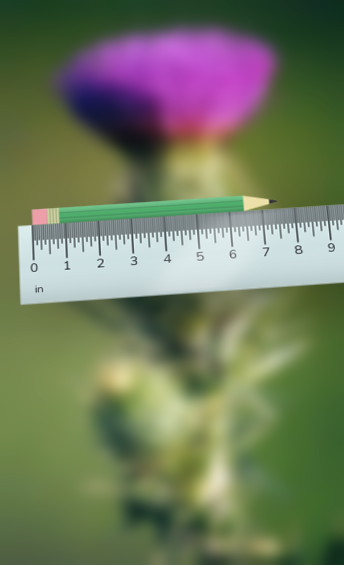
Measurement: 7.5 in
